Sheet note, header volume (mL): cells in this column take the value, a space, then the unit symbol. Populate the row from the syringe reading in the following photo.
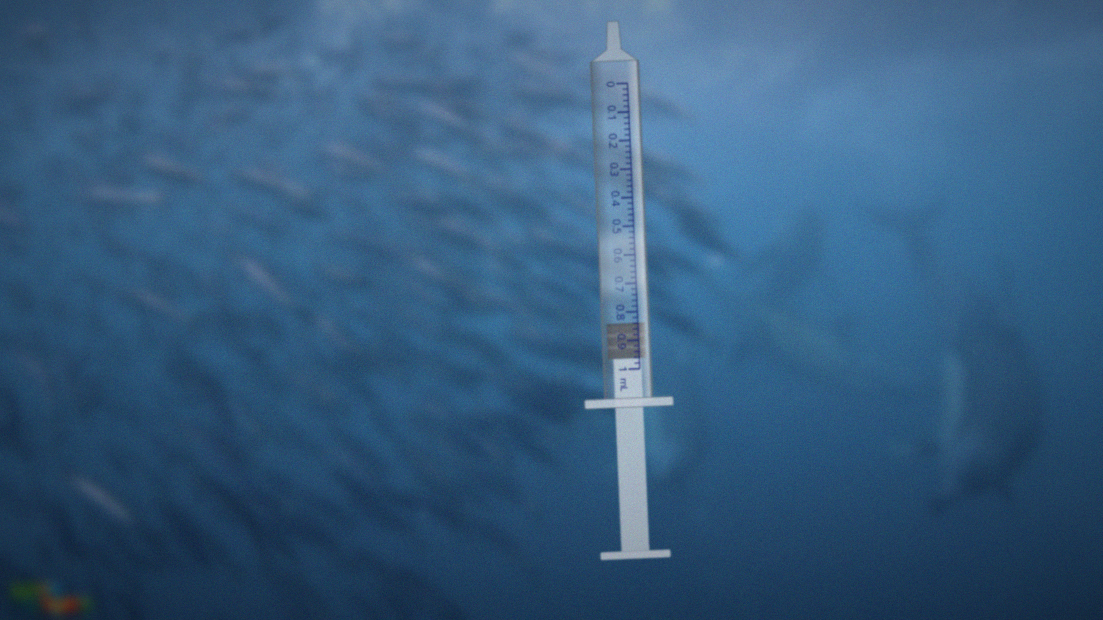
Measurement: 0.84 mL
